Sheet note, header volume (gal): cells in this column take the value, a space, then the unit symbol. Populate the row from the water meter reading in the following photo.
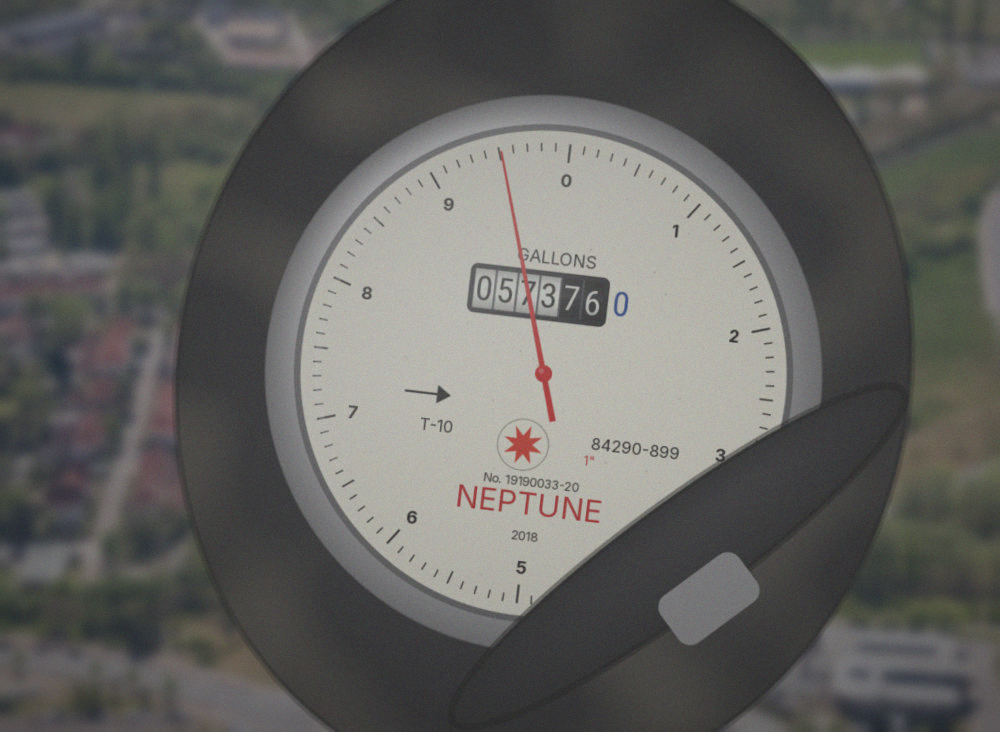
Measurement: 573759.5 gal
